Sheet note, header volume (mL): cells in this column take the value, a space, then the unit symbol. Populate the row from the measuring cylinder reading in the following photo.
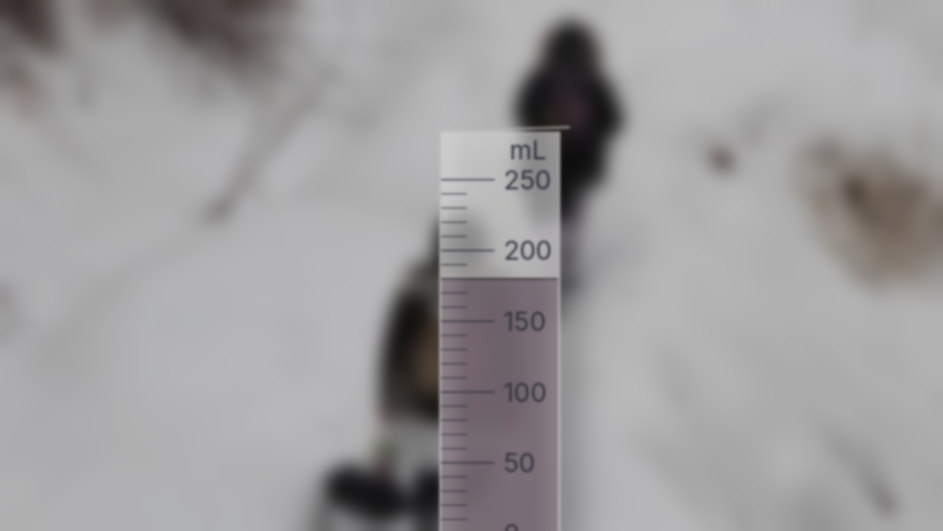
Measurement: 180 mL
